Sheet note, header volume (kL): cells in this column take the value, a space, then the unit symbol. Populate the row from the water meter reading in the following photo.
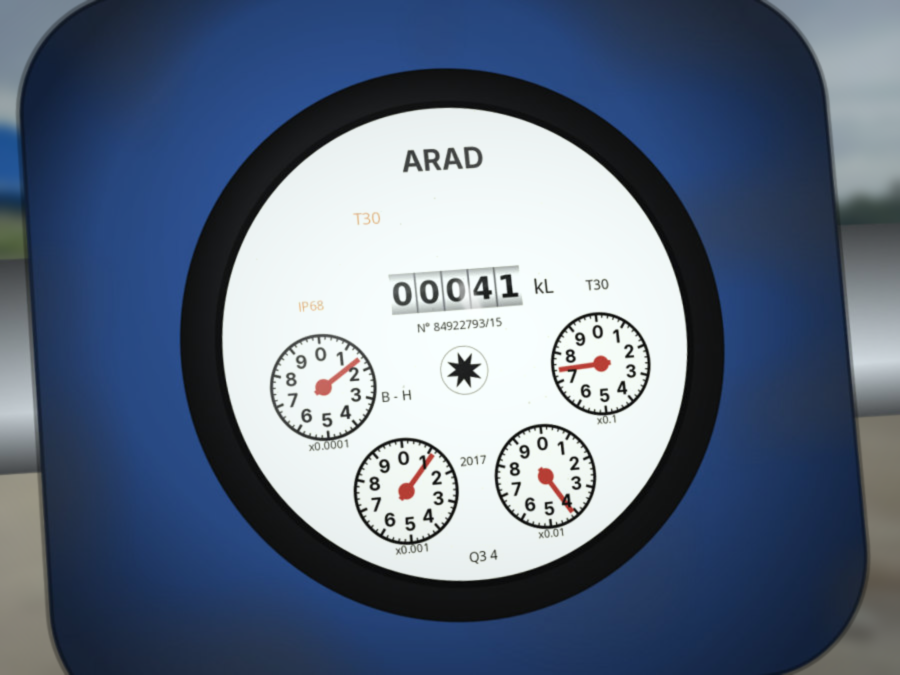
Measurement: 41.7411 kL
